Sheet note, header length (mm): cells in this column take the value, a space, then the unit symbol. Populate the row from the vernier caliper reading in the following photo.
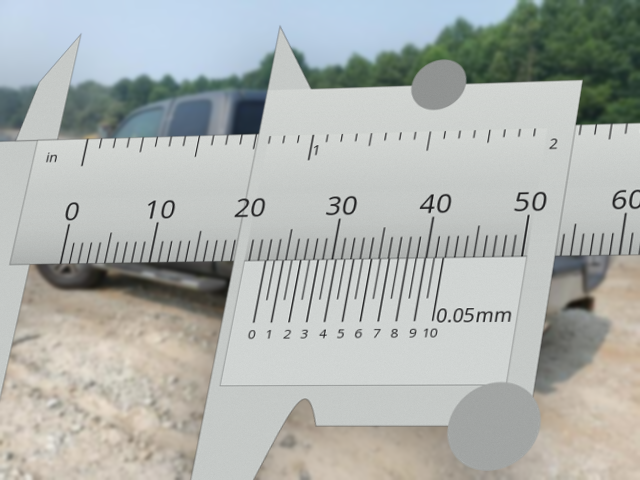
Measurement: 22.8 mm
